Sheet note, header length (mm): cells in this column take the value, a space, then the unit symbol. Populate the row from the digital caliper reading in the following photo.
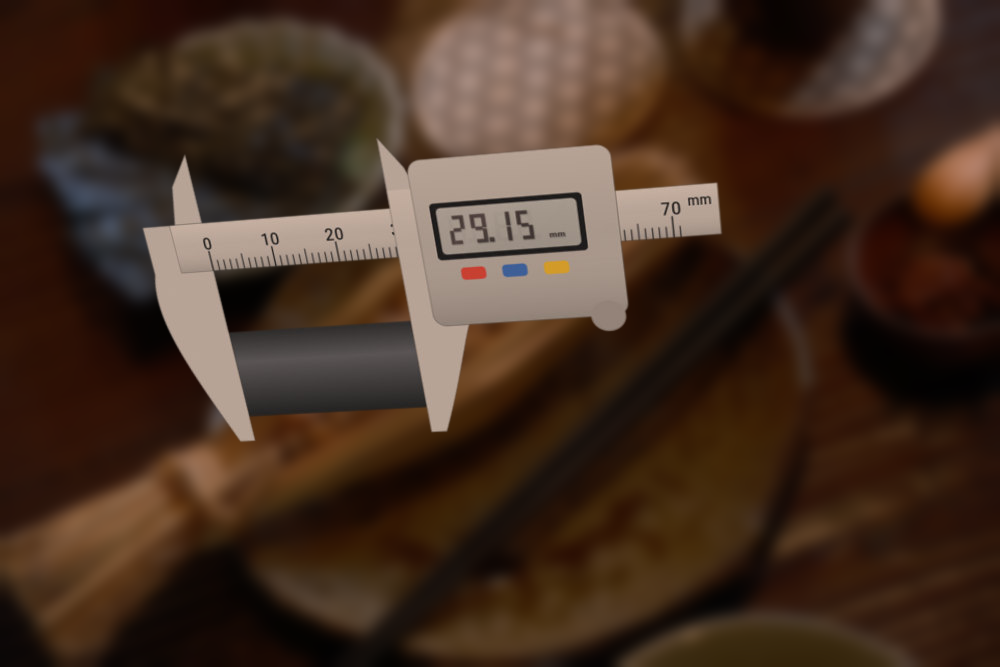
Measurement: 29.15 mm
